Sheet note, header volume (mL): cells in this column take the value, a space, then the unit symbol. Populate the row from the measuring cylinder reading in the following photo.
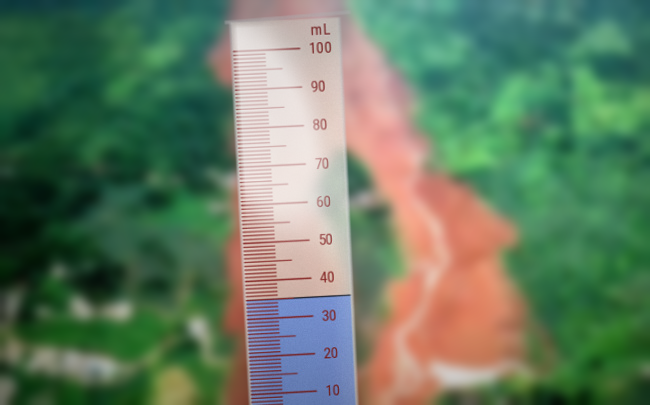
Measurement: 35 mL
